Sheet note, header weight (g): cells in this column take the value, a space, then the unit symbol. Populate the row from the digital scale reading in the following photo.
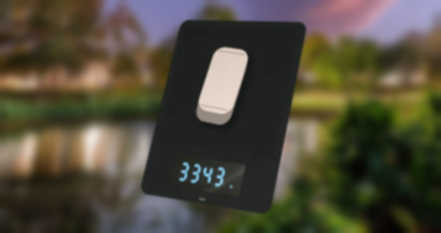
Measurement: 3343 g
